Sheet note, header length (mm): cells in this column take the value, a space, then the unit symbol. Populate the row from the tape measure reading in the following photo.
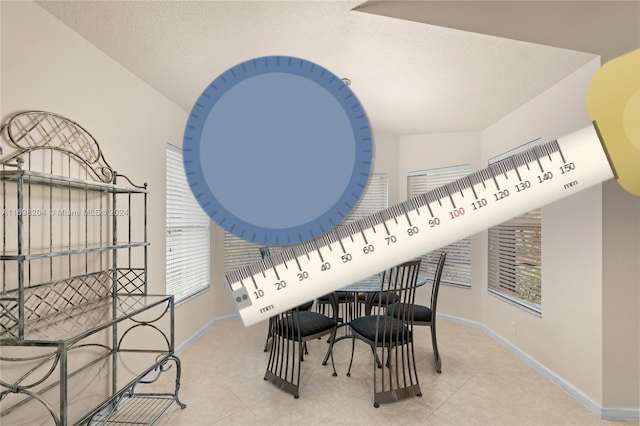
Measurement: 80 mm
